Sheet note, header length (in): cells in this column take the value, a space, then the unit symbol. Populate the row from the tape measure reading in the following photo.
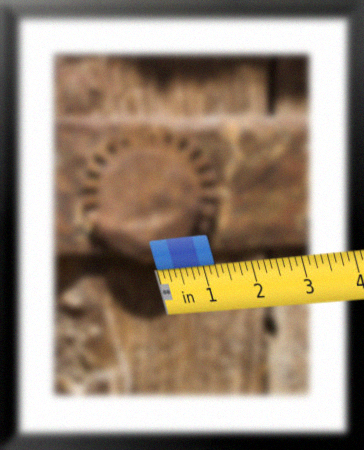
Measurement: 1.25 in
